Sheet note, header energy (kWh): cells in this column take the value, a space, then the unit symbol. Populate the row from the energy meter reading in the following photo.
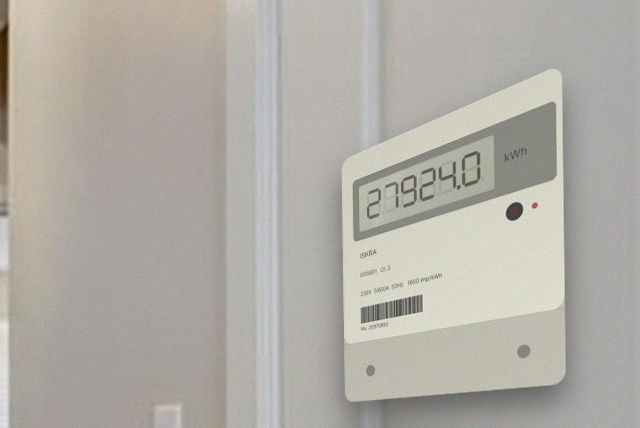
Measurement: 27924.0 kWh
